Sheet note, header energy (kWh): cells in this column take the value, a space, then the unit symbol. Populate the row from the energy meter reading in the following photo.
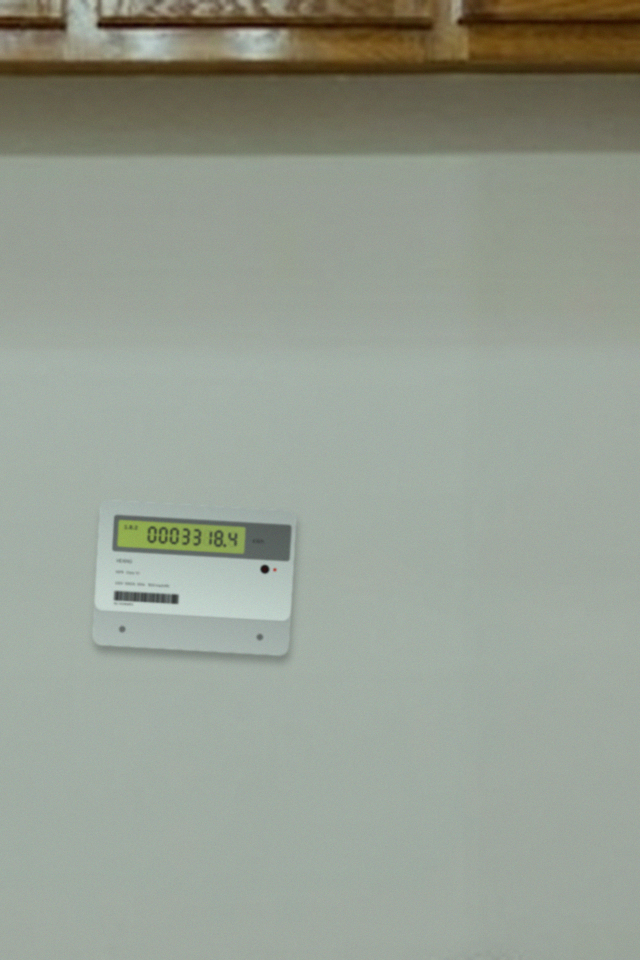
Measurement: 3318.4 kWh
